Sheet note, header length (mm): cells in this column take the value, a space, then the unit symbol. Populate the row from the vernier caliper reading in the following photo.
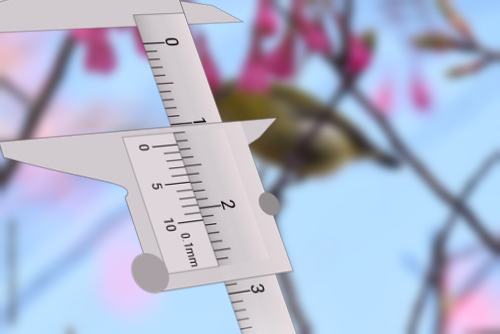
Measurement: 12.4 mm
